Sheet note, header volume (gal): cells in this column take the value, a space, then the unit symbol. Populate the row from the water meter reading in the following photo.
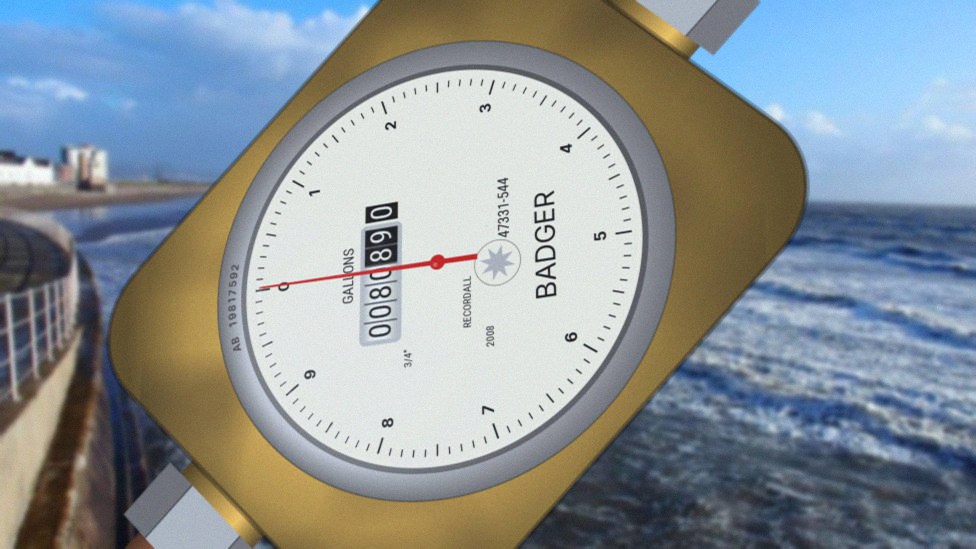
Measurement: 80890.0 gal
